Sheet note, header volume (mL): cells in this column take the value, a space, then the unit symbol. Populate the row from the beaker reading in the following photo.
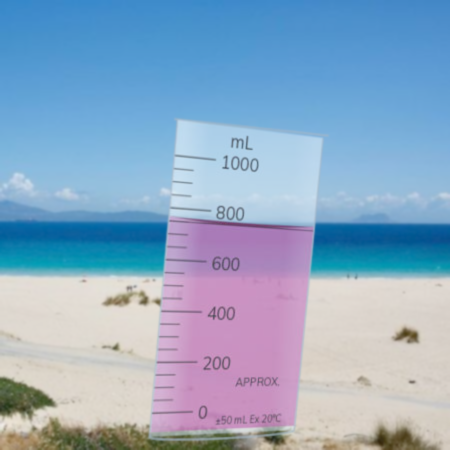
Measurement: 750 mL
